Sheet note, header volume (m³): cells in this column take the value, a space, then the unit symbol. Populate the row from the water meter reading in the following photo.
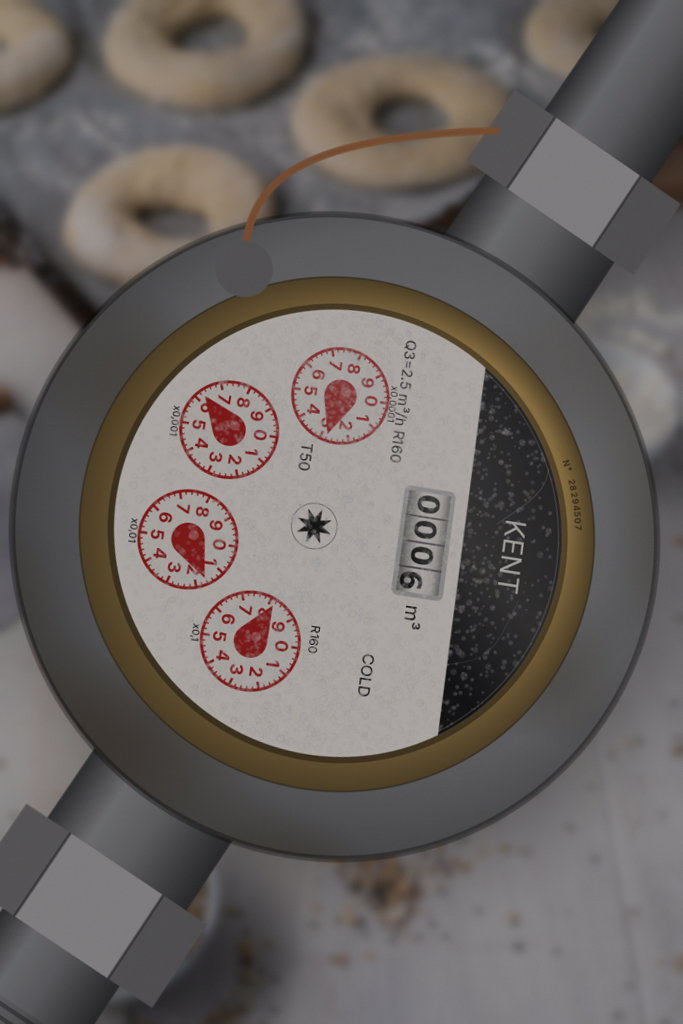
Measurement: 5.8162 m³
